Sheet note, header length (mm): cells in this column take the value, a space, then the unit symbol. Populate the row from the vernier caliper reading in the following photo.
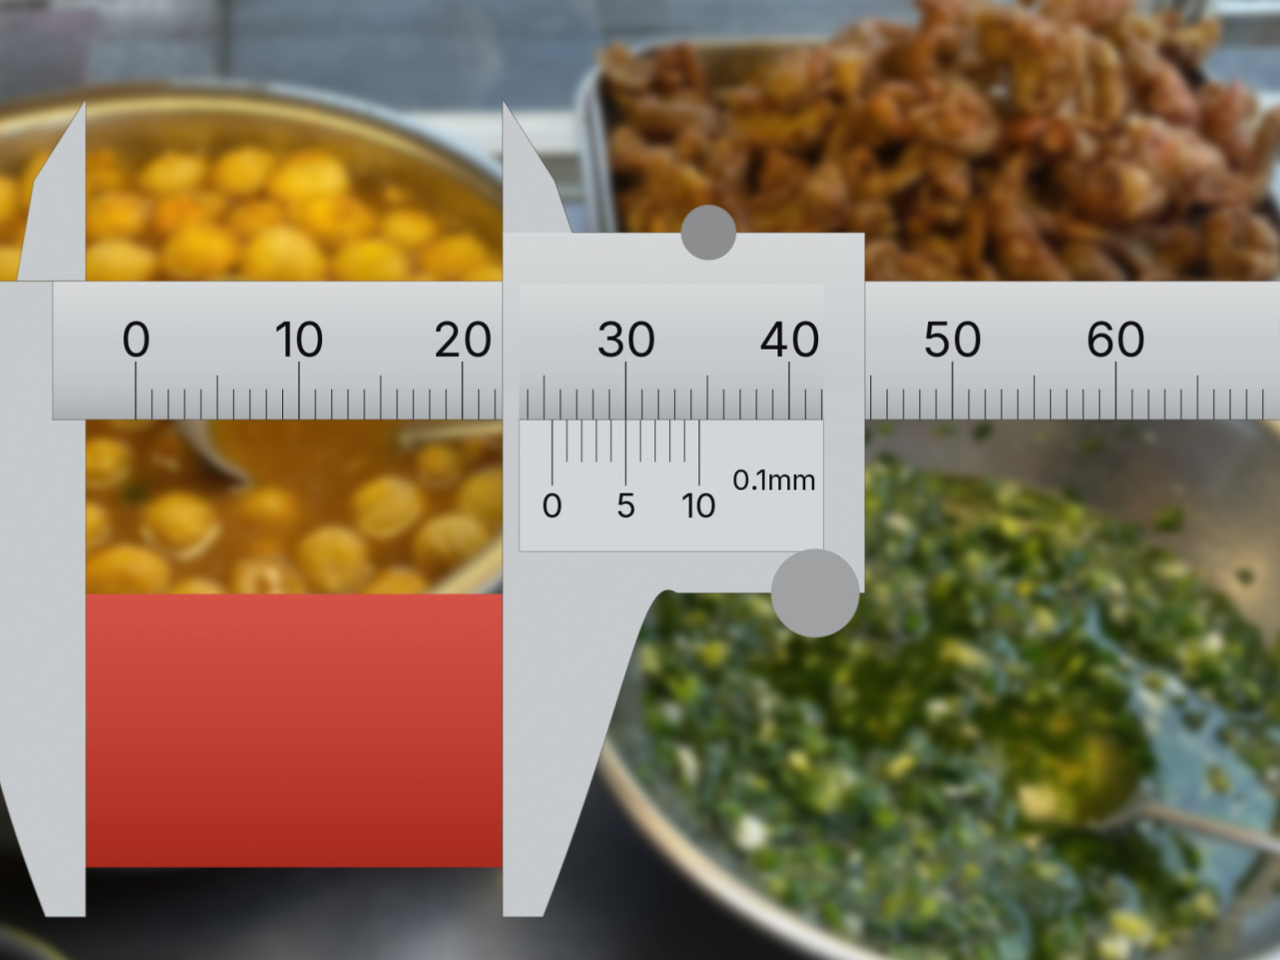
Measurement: 25.5 mm
